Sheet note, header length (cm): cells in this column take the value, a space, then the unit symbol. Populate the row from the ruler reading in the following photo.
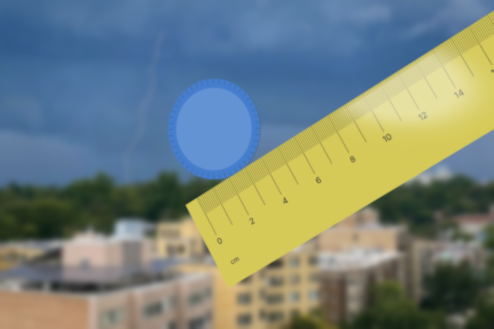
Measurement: 5 cm
